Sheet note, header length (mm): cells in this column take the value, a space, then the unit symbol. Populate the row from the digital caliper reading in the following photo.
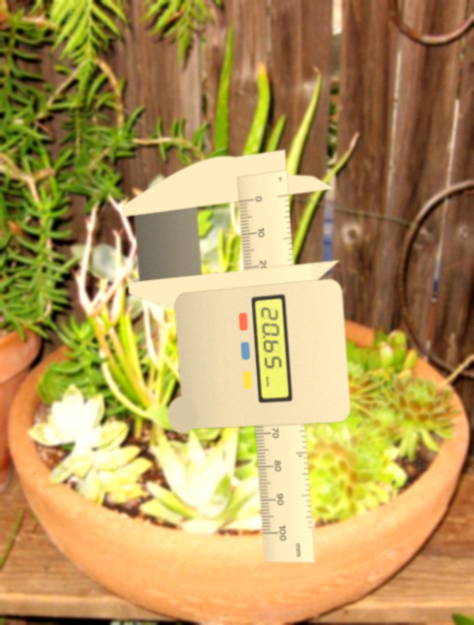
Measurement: 20.65 mm
